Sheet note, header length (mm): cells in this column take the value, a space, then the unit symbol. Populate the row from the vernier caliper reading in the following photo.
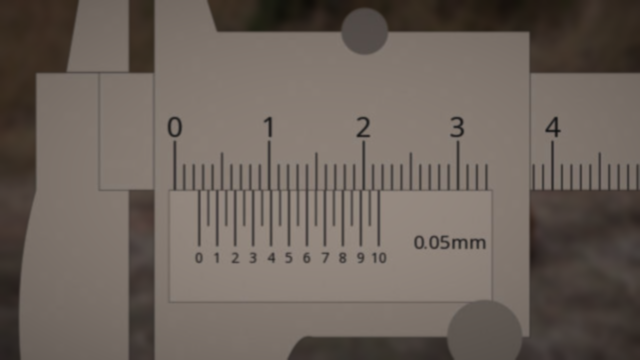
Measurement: 2.6 mm
